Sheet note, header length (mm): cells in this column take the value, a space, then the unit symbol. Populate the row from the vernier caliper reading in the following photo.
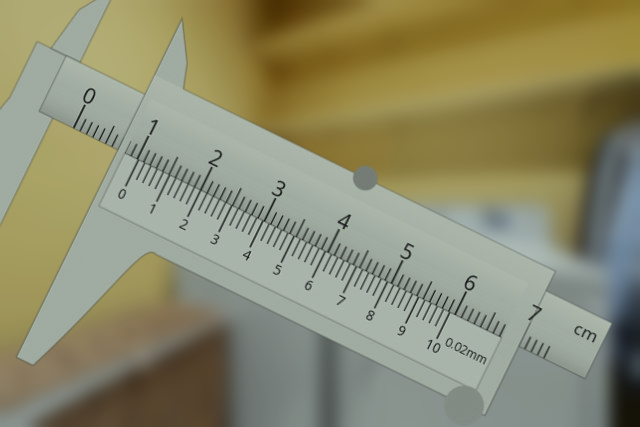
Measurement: 10.2 mm
